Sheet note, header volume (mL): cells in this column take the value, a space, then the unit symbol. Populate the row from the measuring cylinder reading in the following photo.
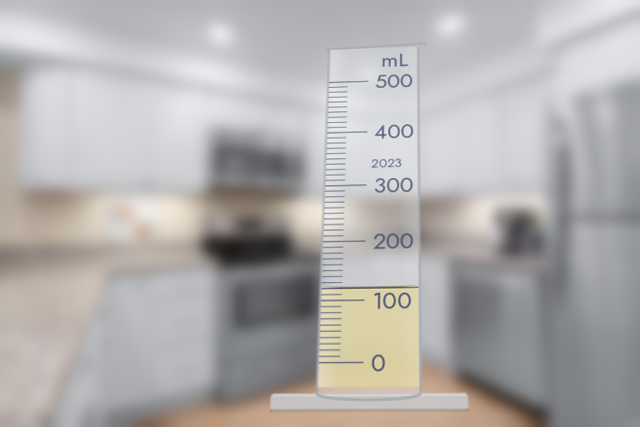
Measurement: 120 mL
